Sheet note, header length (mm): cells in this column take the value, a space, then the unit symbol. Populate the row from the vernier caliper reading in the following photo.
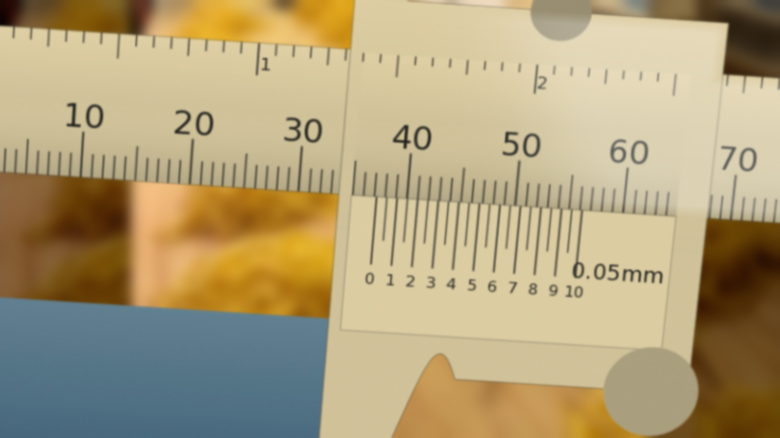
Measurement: 37.2 mm
